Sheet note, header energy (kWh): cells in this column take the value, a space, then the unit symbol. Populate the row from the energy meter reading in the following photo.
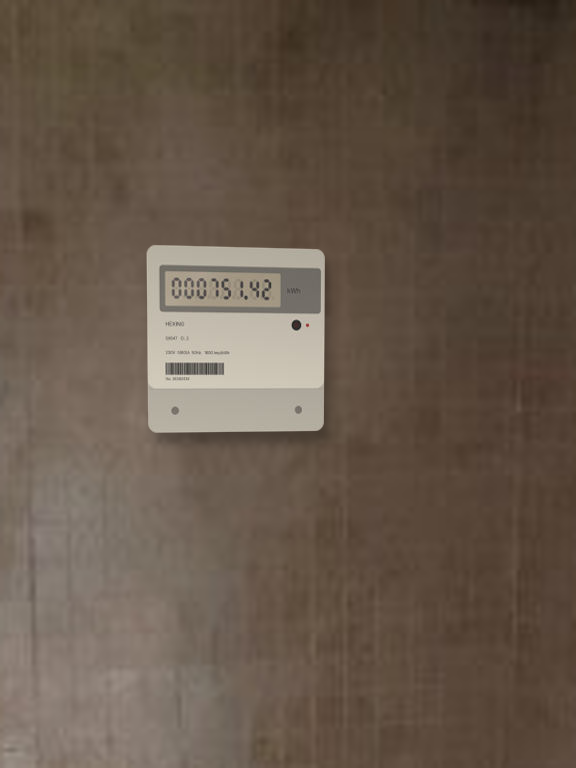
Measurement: 751.42 kWh
